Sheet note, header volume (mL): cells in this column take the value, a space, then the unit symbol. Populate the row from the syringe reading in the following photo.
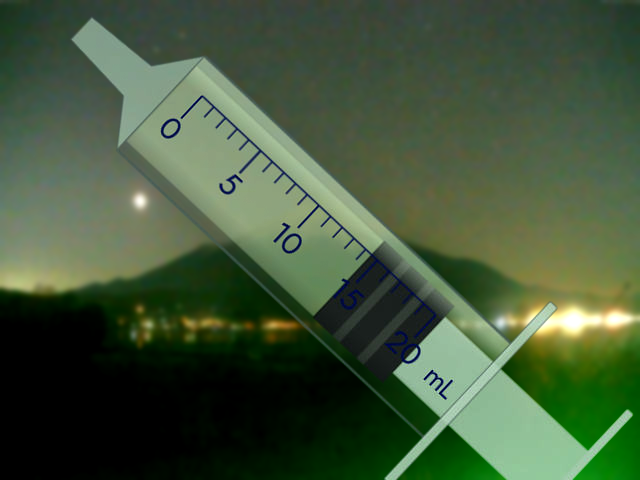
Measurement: 14.5 mL
